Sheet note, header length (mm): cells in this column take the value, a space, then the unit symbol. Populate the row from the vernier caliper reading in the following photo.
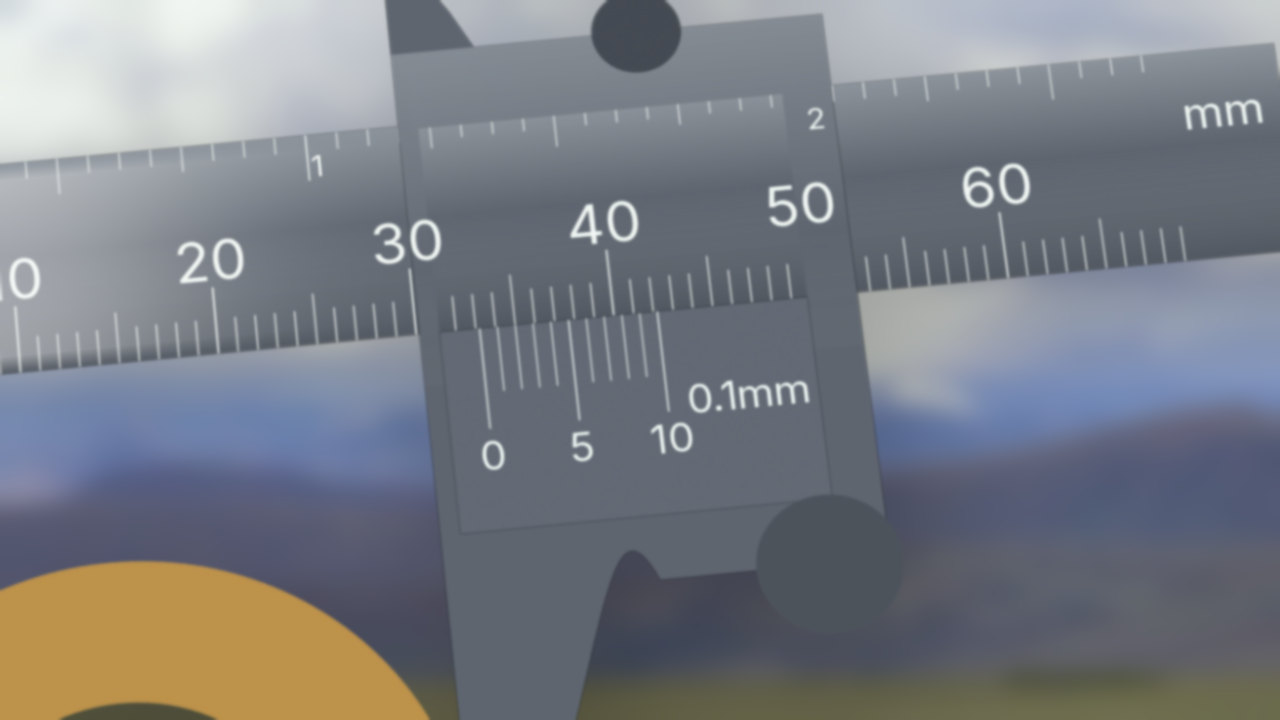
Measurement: 33.2 mm
